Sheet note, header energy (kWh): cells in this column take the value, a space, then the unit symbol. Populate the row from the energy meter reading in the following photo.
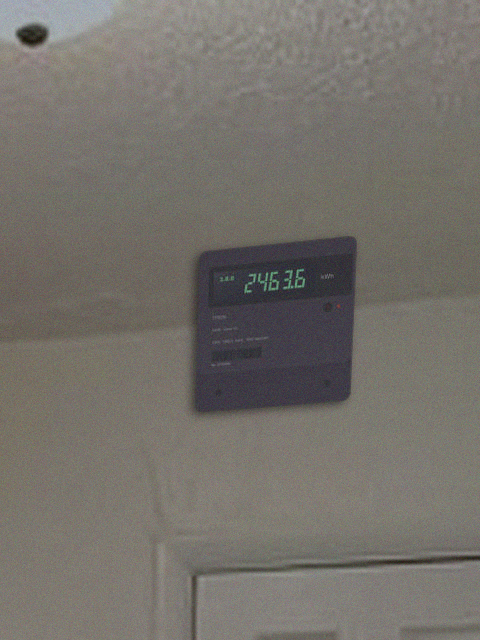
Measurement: 2463.6 kWh
